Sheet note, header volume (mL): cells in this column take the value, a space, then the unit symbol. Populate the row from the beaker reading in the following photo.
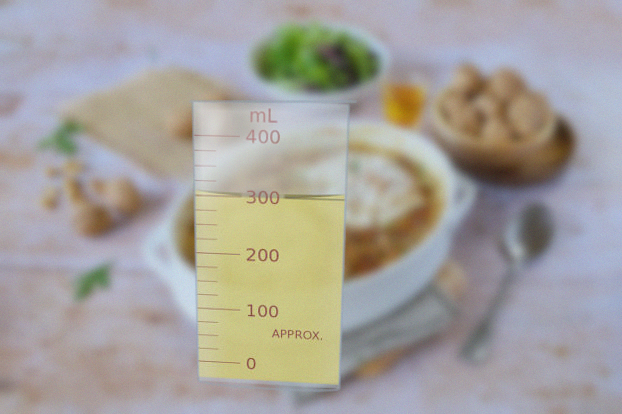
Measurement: 300 mL
